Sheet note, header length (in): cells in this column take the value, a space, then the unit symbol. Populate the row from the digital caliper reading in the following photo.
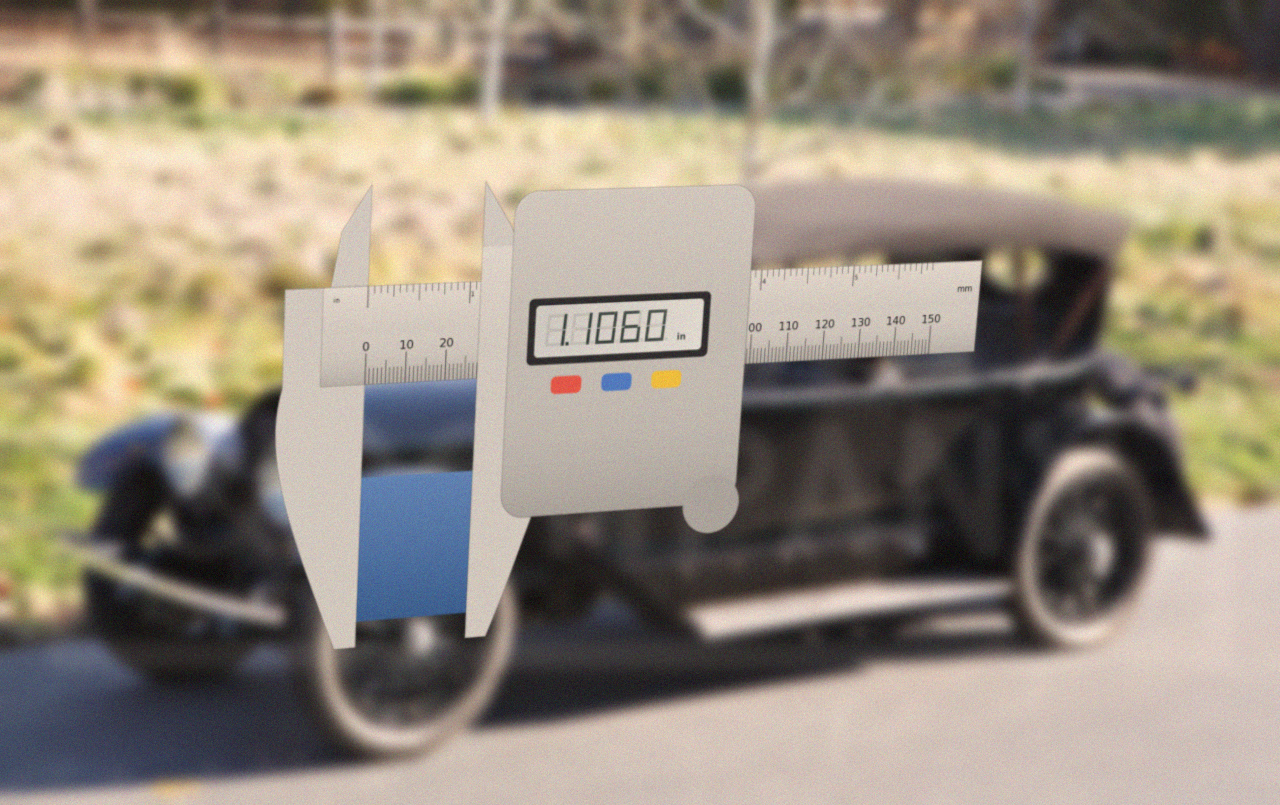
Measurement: 1.1060 in
